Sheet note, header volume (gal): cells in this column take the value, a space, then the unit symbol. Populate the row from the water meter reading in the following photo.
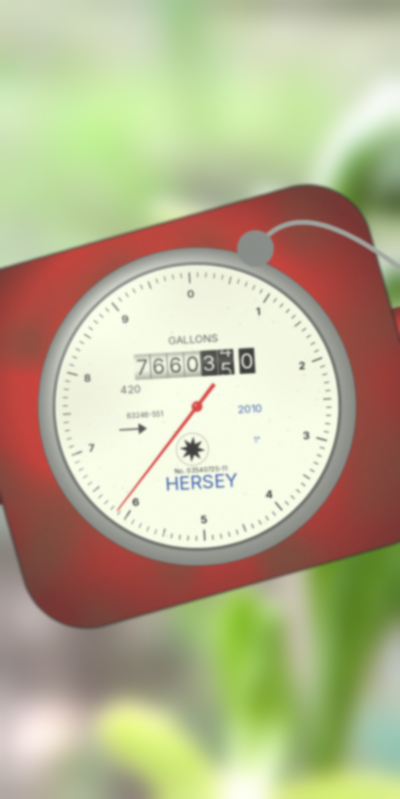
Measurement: 7660346.1 gal
